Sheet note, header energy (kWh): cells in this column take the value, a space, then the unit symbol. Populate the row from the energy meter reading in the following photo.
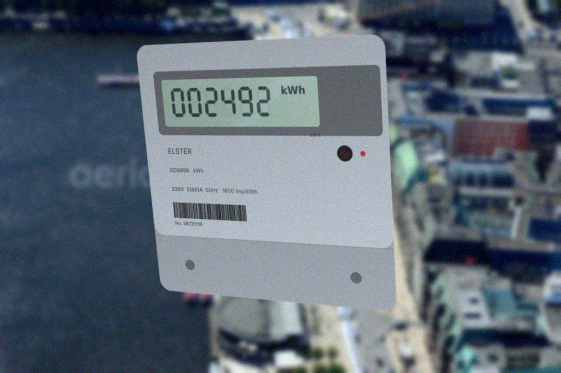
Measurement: 2492 kWh
